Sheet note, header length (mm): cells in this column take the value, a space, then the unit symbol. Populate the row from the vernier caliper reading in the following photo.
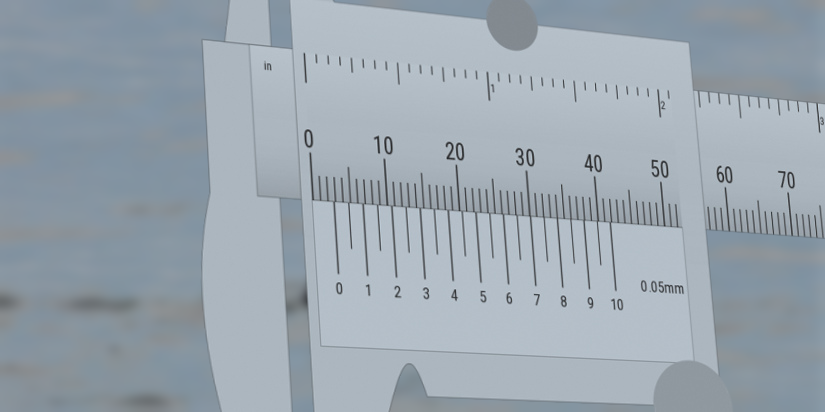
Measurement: 2.8 mm
